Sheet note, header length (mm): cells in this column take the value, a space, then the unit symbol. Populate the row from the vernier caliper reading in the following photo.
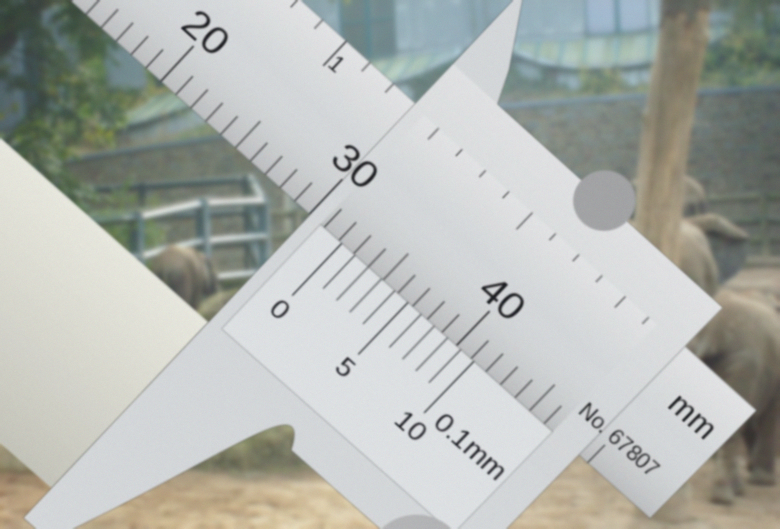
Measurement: 32.2 mm
